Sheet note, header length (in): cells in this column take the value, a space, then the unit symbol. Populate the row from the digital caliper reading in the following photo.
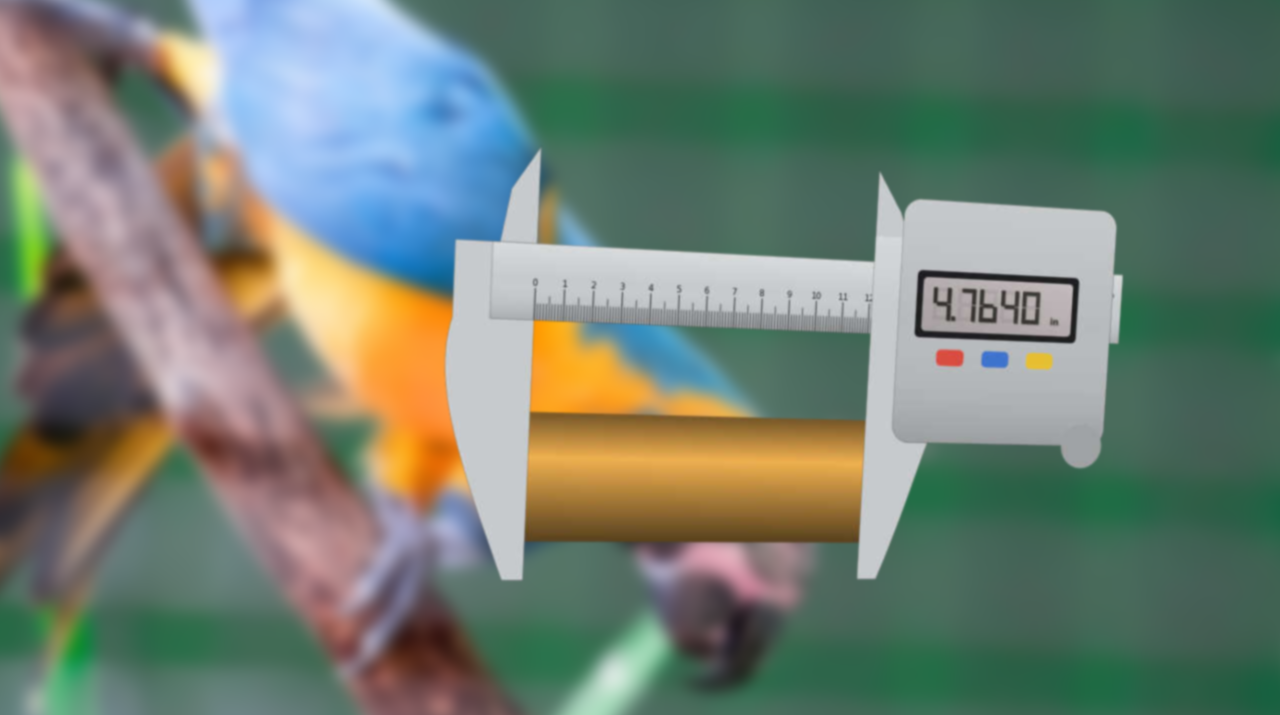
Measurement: 4.7640 in
